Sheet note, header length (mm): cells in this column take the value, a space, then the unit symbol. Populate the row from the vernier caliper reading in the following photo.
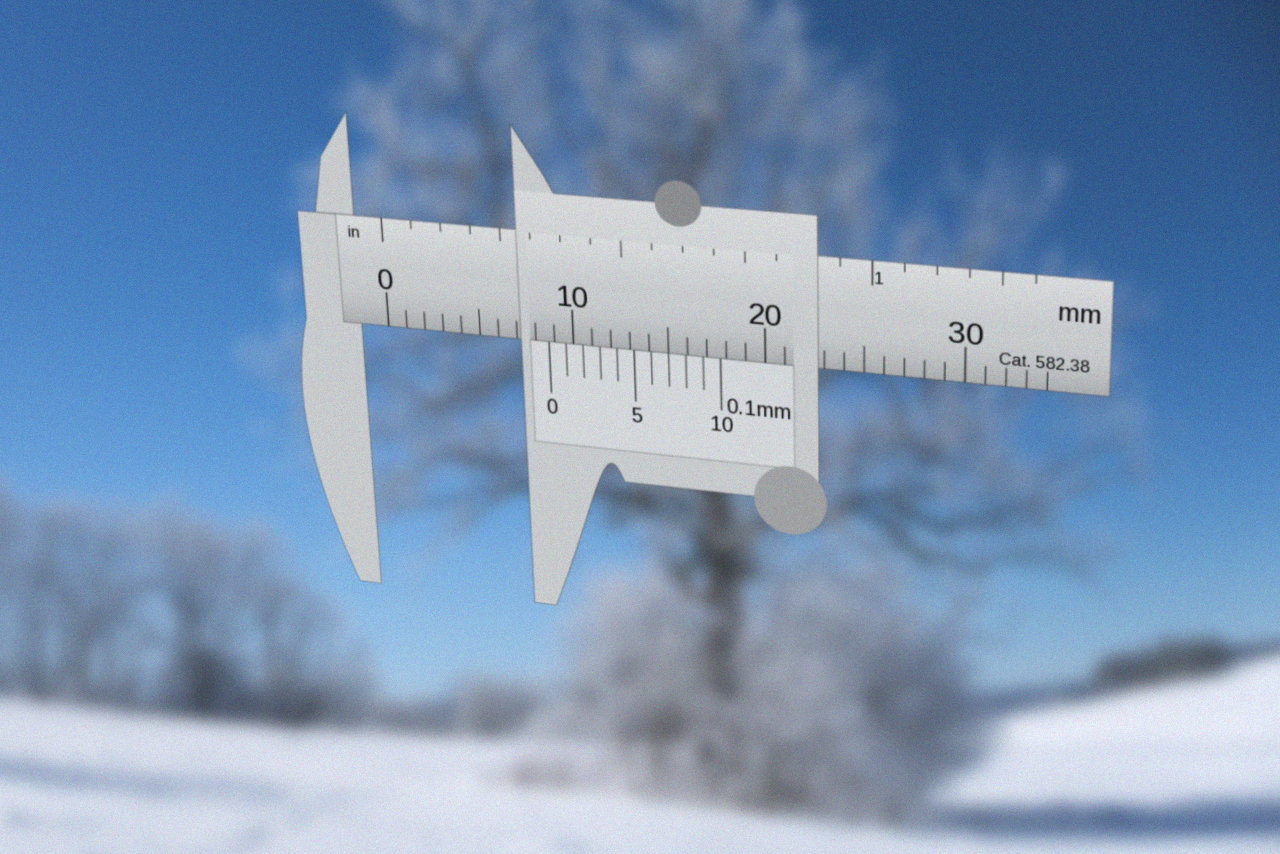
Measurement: 8.7 mm
